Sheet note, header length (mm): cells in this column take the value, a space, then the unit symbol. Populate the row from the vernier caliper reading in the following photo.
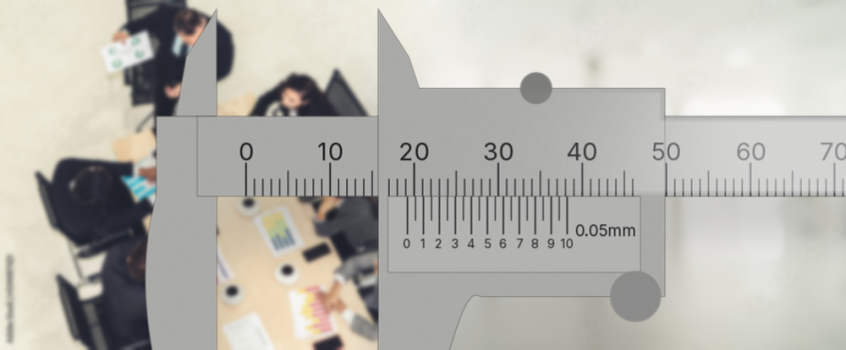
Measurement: 19.2 mm
